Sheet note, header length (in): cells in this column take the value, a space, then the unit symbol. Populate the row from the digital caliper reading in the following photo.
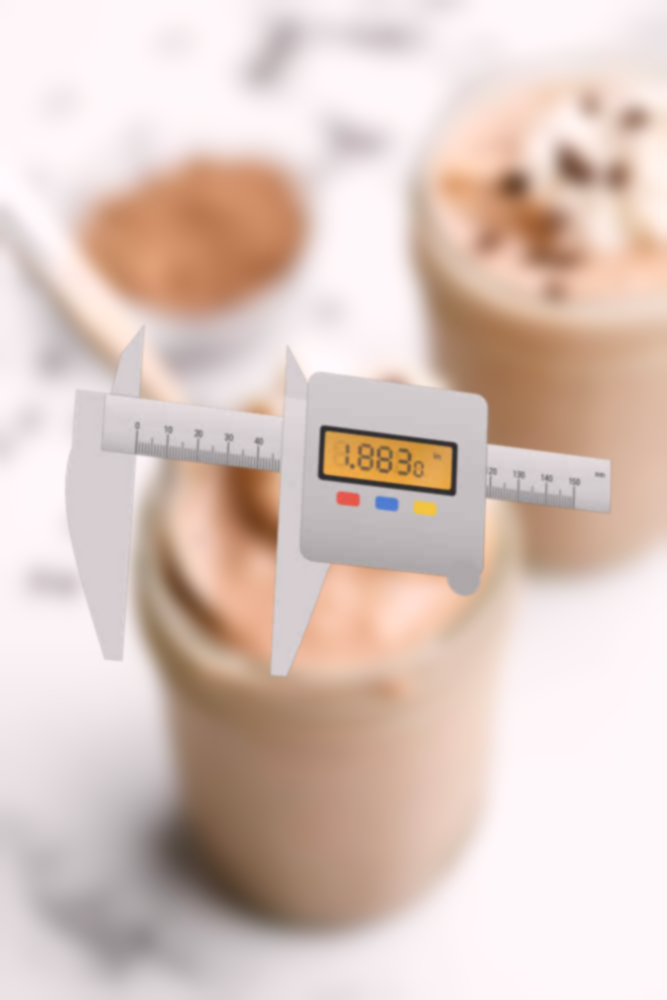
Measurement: 1.8830 in
